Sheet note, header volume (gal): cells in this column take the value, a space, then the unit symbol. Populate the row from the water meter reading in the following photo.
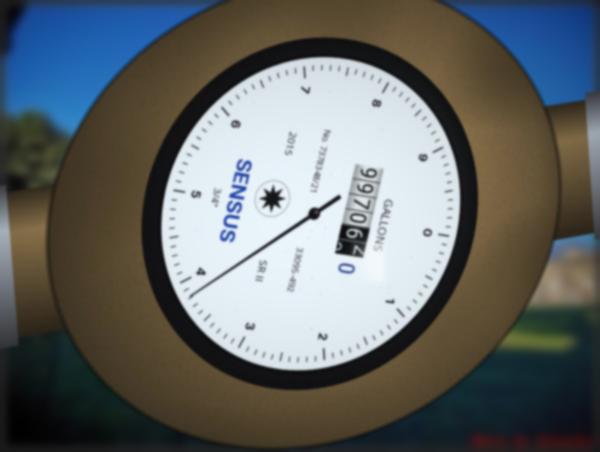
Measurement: 9970623.8 gal
